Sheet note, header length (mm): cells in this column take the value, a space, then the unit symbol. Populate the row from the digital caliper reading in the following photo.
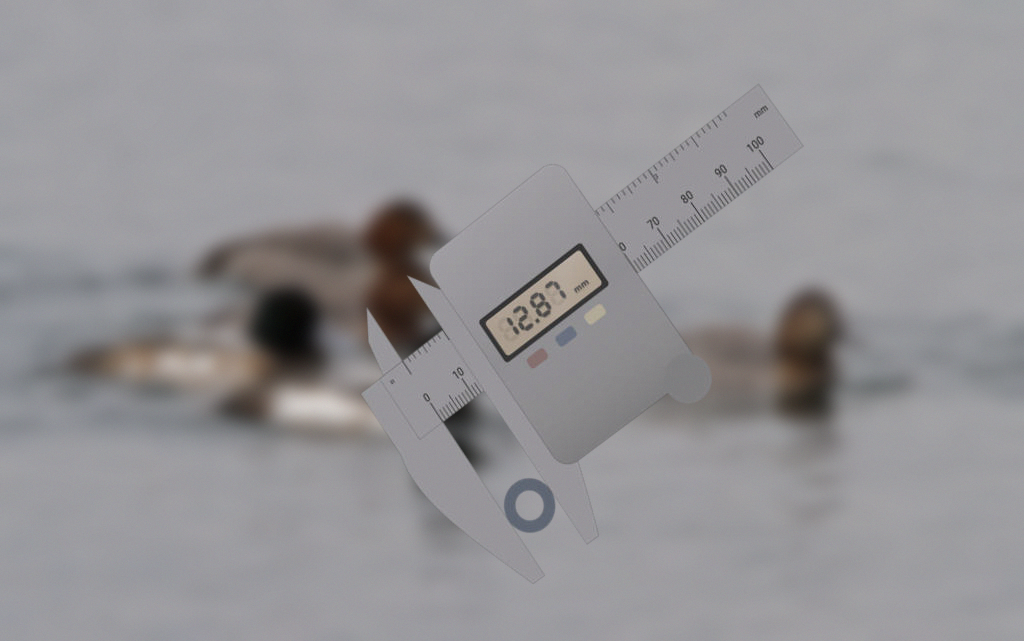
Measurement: 12.87 mm
